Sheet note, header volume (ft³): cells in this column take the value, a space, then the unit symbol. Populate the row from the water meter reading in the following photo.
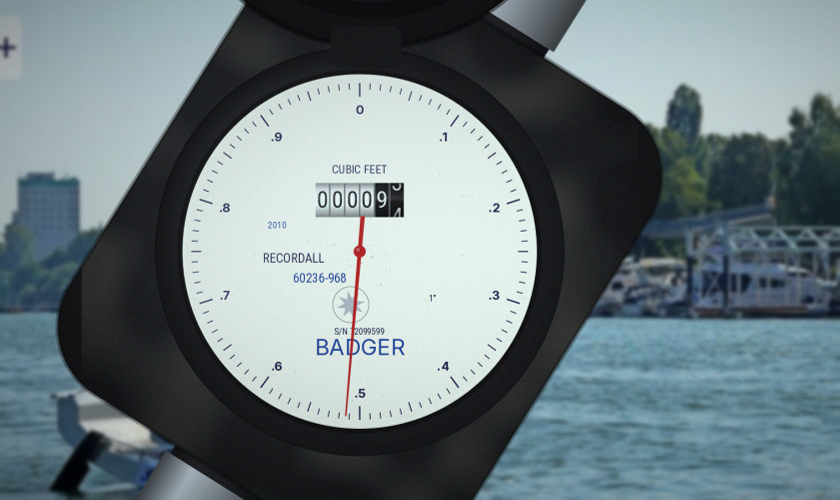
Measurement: 93.51 ft³
